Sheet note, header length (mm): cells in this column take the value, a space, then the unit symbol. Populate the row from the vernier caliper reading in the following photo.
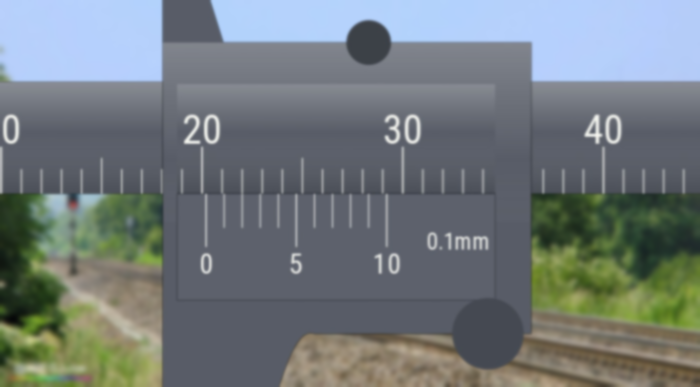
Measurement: 20.2 mm
